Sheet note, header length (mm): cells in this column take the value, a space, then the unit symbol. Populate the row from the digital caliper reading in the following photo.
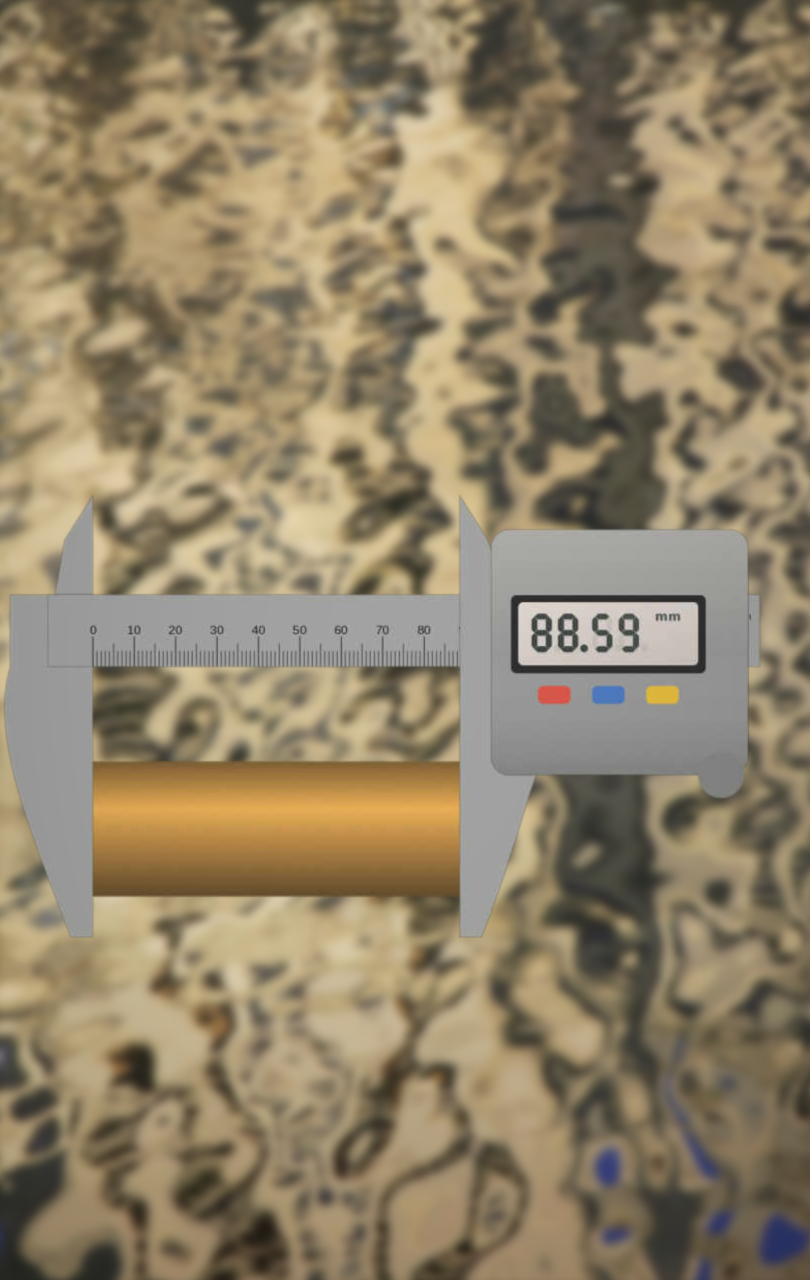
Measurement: 88.59 mm
